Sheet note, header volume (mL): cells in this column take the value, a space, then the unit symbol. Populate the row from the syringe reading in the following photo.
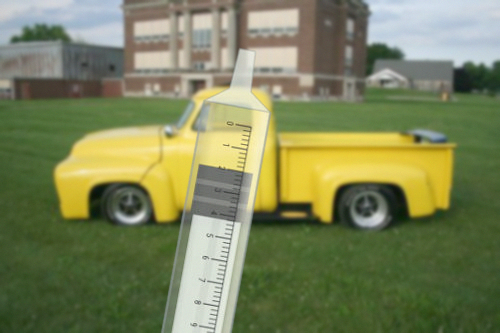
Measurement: 2 mL
